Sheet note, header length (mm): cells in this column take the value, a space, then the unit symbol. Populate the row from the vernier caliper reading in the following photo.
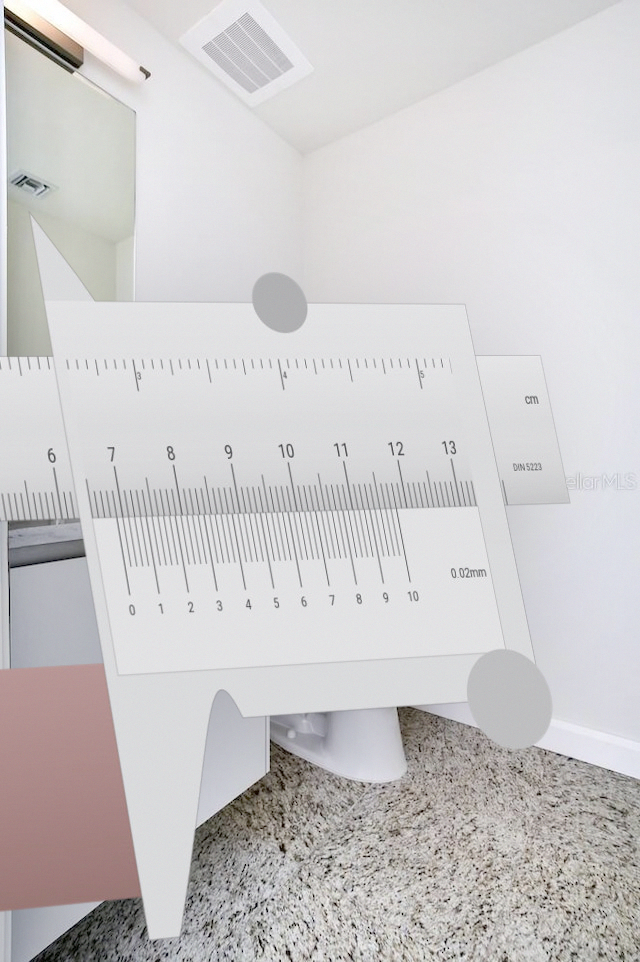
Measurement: 69.0 mm
